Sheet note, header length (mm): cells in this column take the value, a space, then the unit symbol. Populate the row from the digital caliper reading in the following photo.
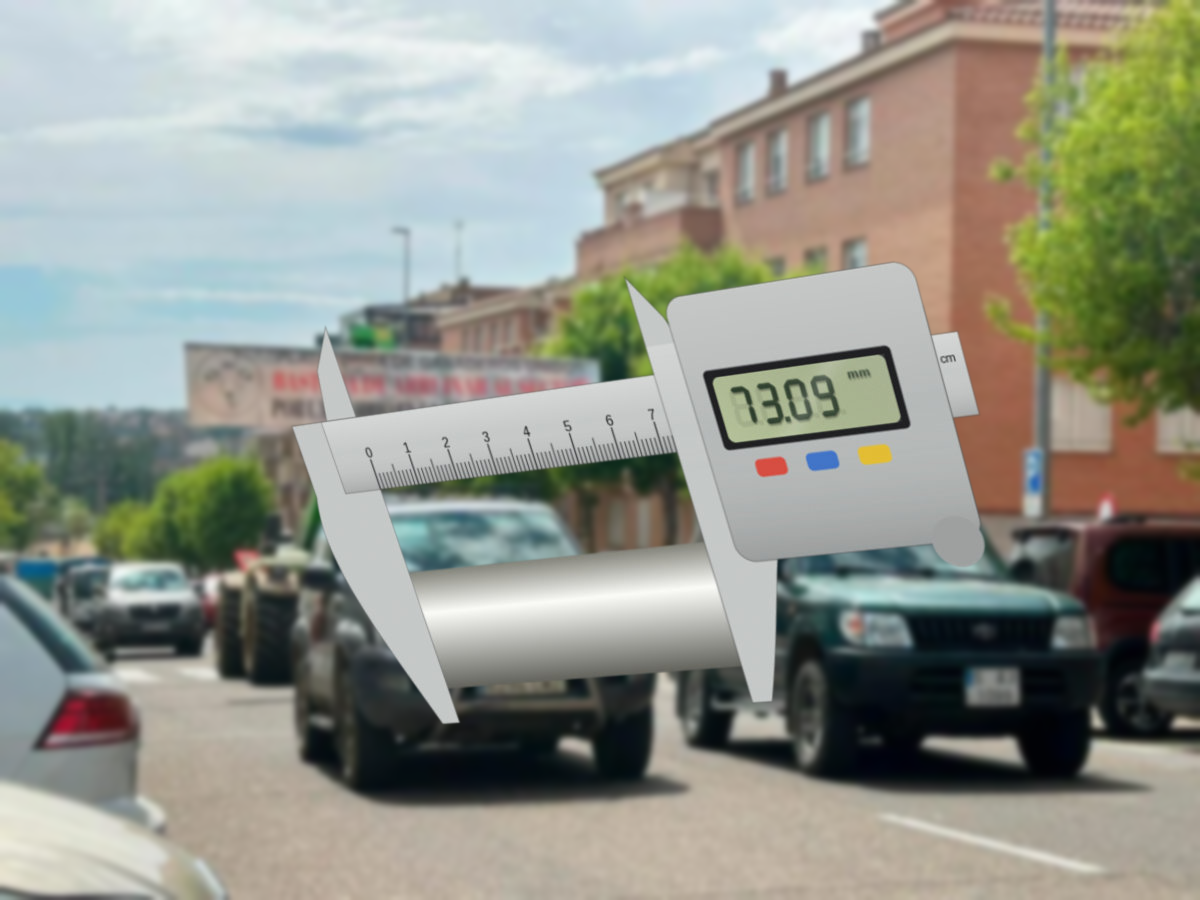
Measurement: 73.09 mm
